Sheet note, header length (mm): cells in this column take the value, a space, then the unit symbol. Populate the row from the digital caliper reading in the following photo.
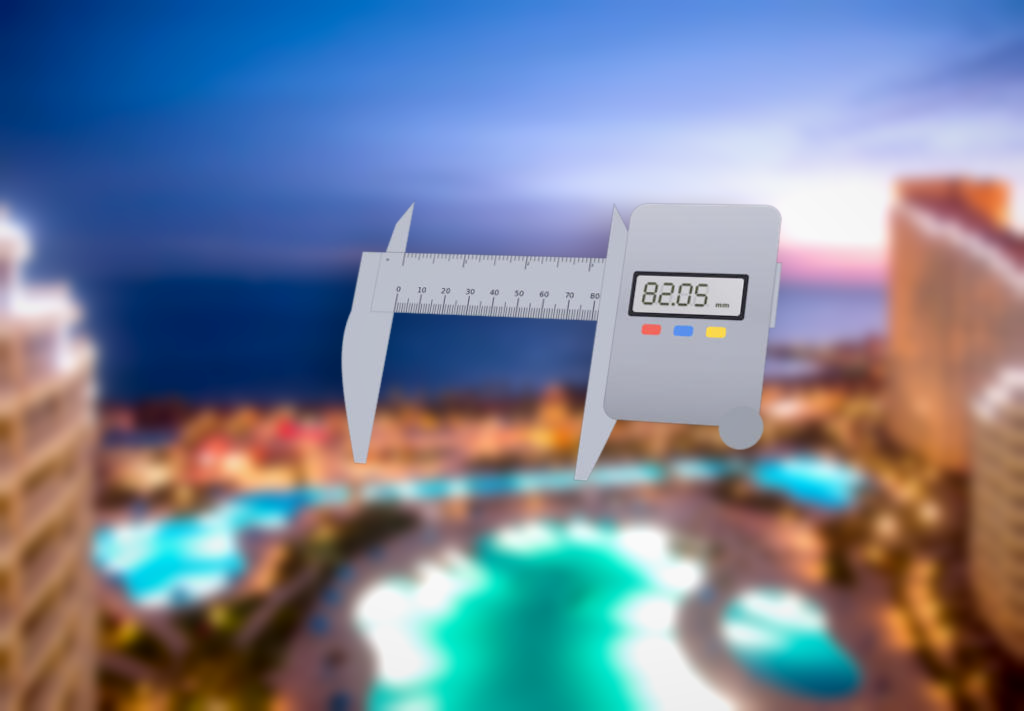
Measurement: 82.05 mm
